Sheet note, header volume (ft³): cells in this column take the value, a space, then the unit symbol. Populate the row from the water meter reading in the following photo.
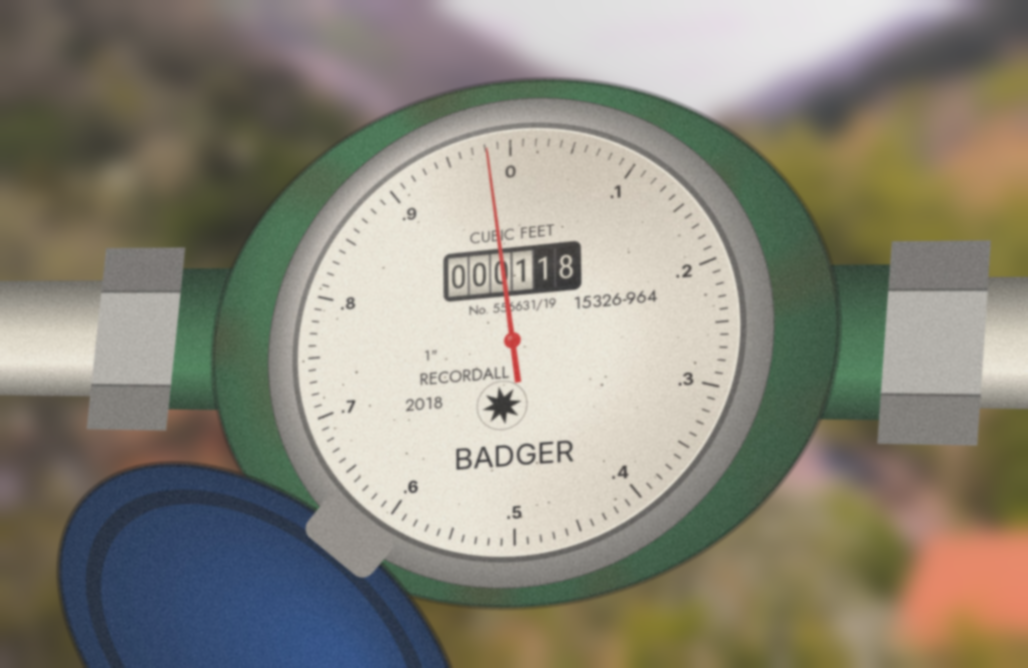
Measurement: 117.98 ft³
